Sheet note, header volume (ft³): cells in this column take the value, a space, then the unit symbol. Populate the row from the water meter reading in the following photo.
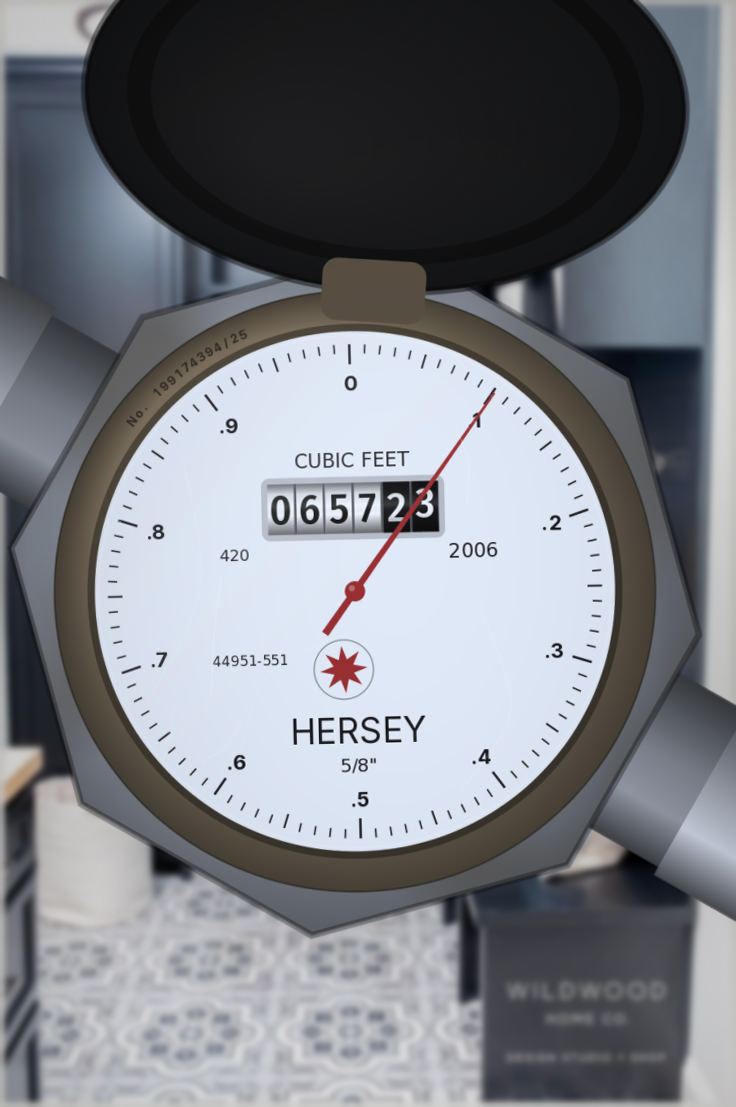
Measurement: 65723.10 ft³
